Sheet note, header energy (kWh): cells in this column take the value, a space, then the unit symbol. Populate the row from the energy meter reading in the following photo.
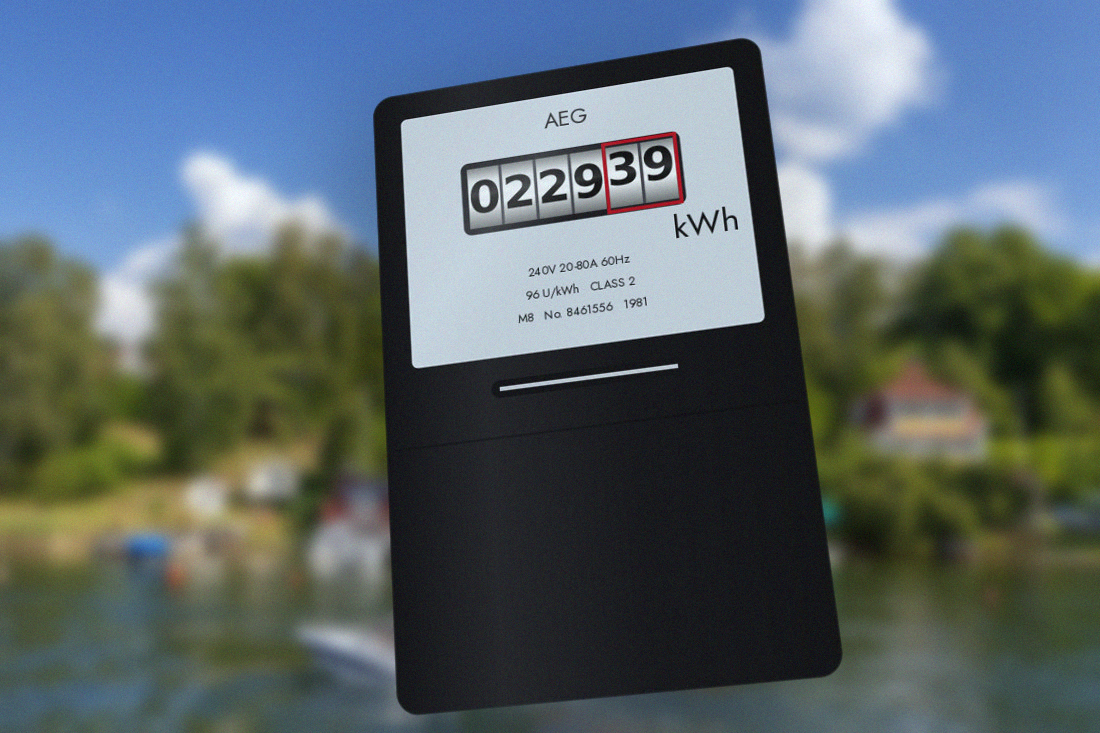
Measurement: 229.39 kWh
